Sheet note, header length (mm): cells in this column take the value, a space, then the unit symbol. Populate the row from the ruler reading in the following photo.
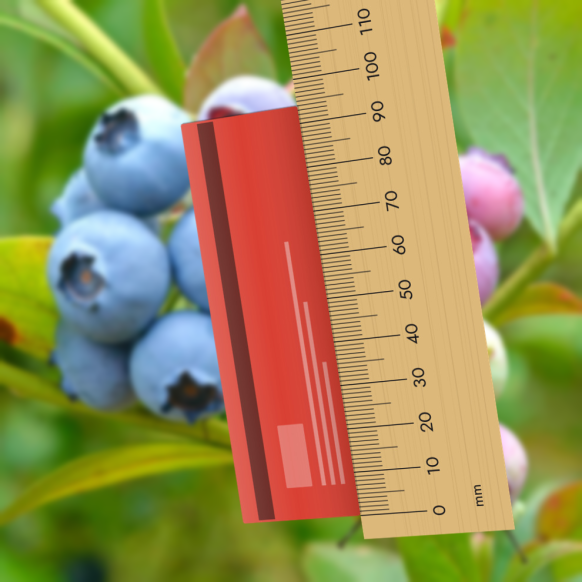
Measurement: 94 mm
